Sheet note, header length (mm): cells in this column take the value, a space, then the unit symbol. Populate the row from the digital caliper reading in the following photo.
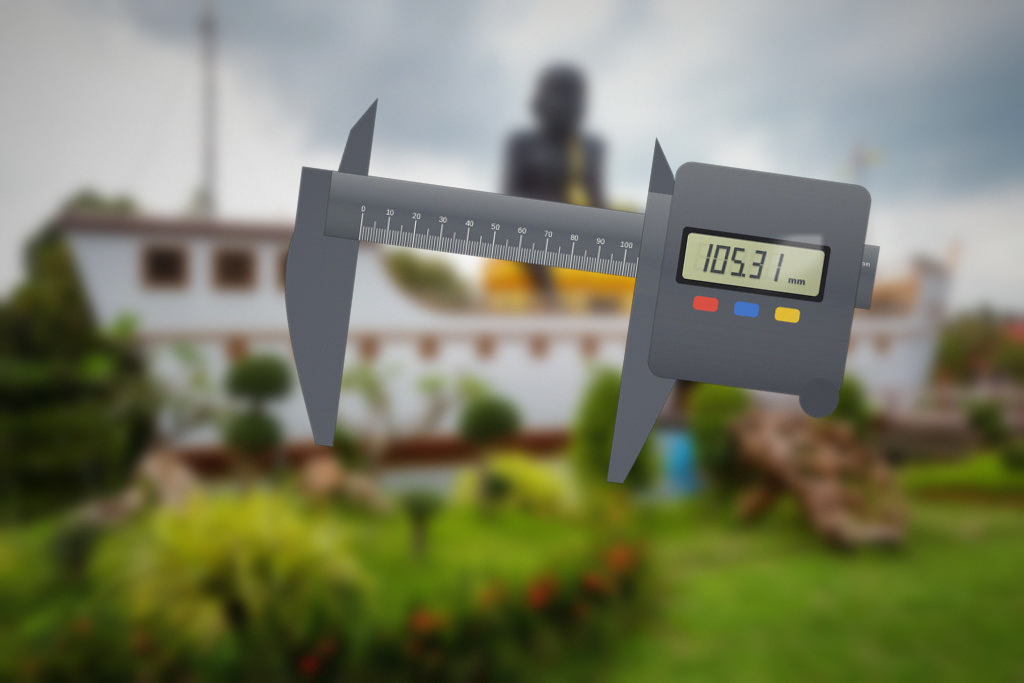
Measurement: 105.31 mm
